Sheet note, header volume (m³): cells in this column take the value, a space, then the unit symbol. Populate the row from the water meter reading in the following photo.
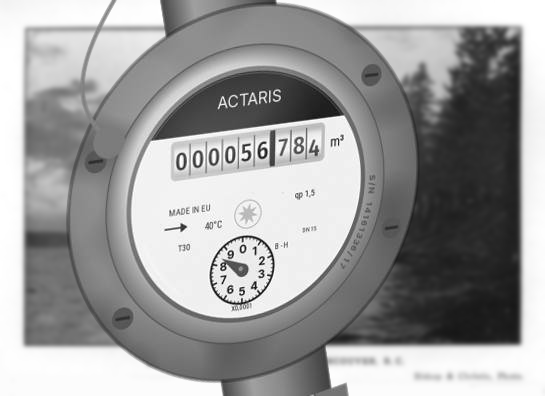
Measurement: 56.7838 m³
